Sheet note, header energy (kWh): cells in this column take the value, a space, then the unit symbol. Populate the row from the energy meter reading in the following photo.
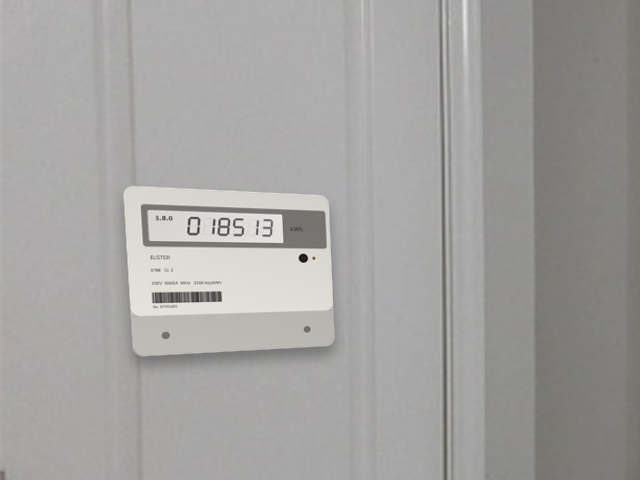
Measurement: 18513 kWh
